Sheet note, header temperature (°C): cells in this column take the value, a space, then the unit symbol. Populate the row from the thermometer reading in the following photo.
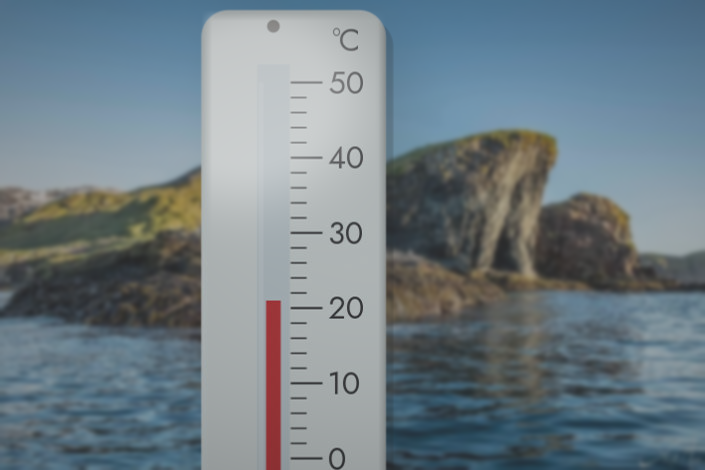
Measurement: 21 °C
